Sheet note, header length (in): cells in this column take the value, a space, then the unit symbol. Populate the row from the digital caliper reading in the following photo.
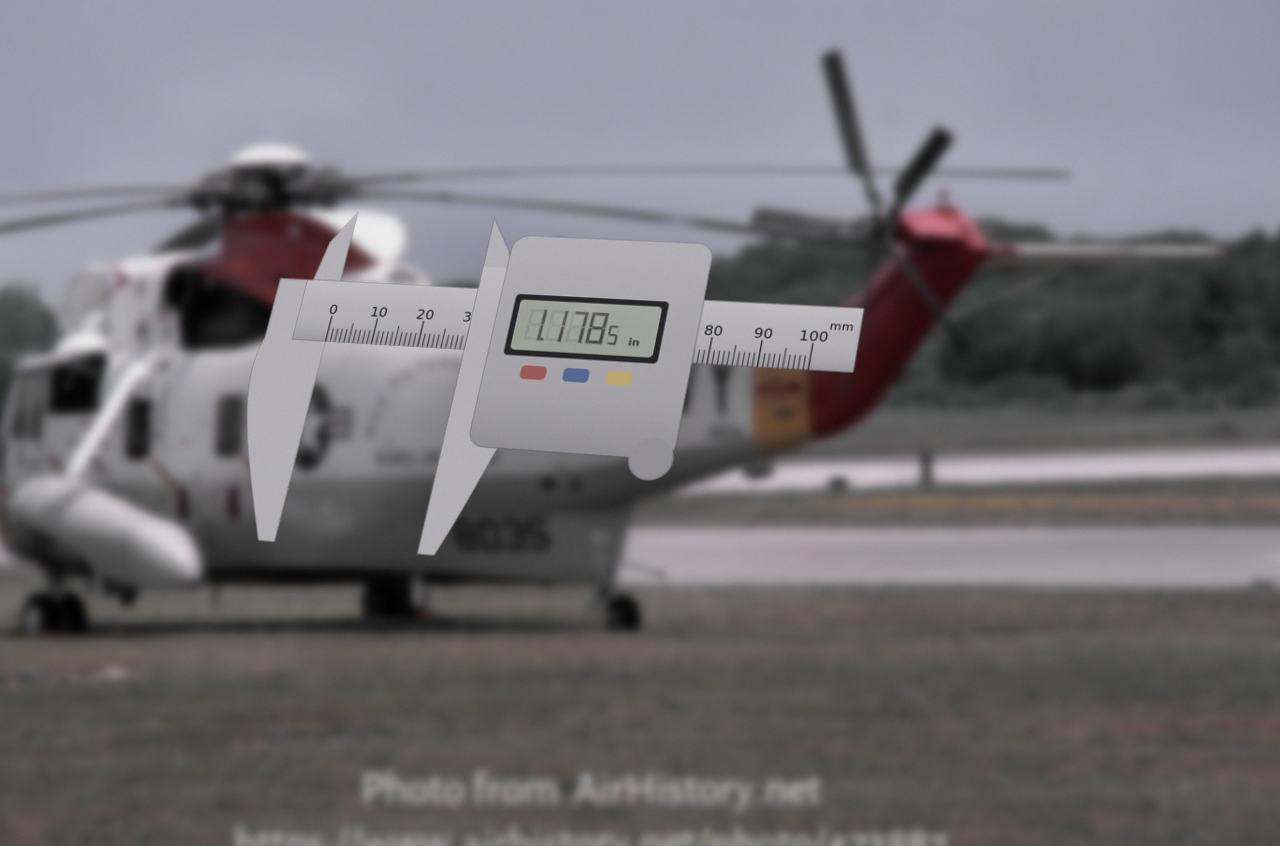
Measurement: 1.1785 in
